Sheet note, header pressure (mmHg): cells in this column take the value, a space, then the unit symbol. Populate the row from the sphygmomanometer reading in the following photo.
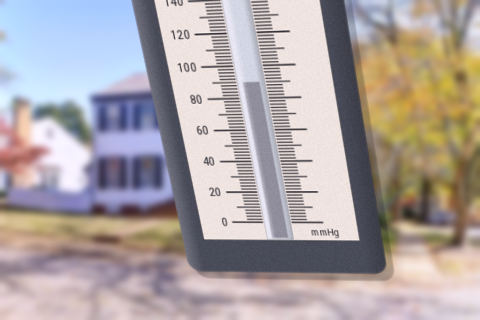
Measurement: 90 mmHg
